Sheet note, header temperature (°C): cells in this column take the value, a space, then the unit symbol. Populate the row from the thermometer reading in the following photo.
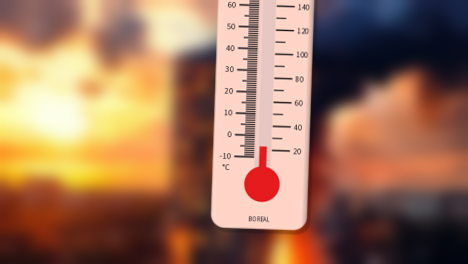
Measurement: -5 °C
